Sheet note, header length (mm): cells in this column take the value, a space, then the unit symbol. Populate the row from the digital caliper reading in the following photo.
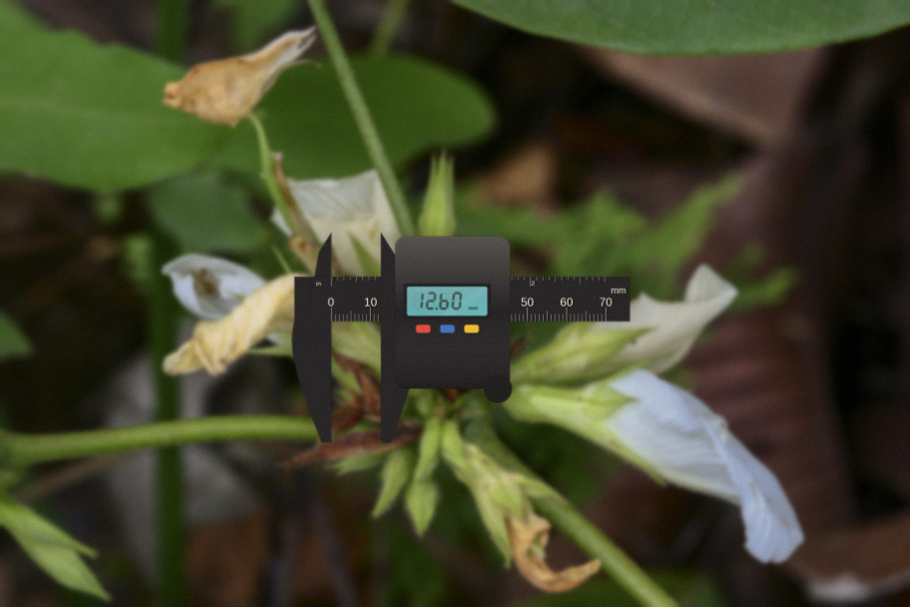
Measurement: 12.60 mm
